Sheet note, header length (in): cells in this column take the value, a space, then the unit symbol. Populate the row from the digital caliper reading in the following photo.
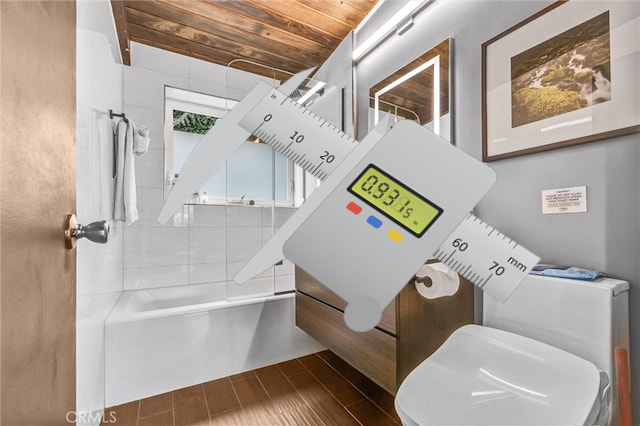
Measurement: 0.9315 in
